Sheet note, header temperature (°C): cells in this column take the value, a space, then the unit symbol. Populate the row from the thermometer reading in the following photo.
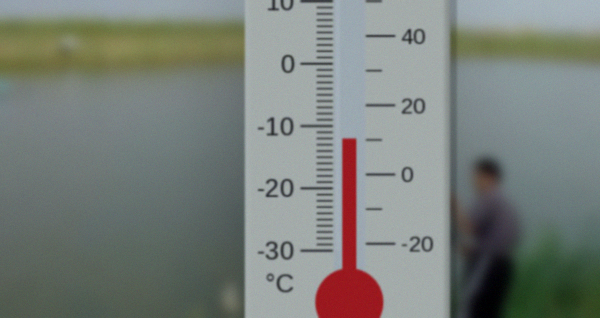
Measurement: -12 °C
